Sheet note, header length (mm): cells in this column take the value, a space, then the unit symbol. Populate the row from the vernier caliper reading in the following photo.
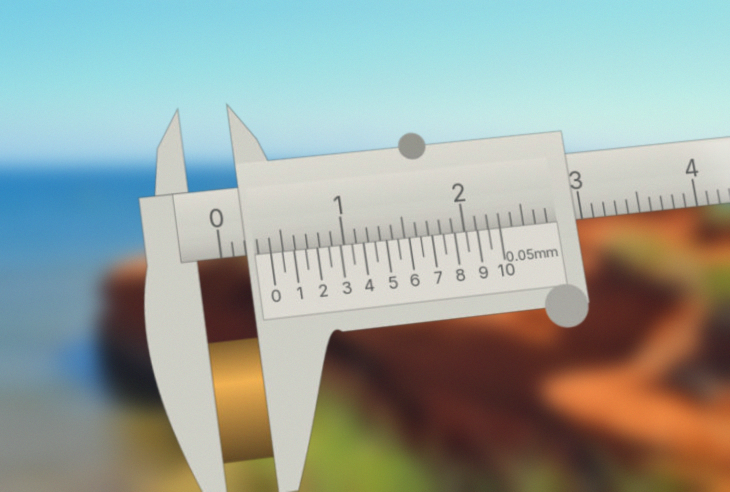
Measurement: 4.0 mm
